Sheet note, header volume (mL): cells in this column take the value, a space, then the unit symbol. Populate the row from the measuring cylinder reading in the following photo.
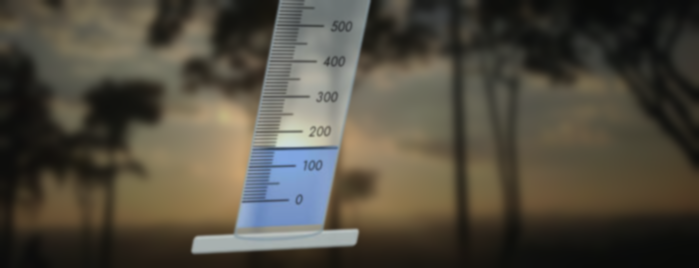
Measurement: 150 mL
